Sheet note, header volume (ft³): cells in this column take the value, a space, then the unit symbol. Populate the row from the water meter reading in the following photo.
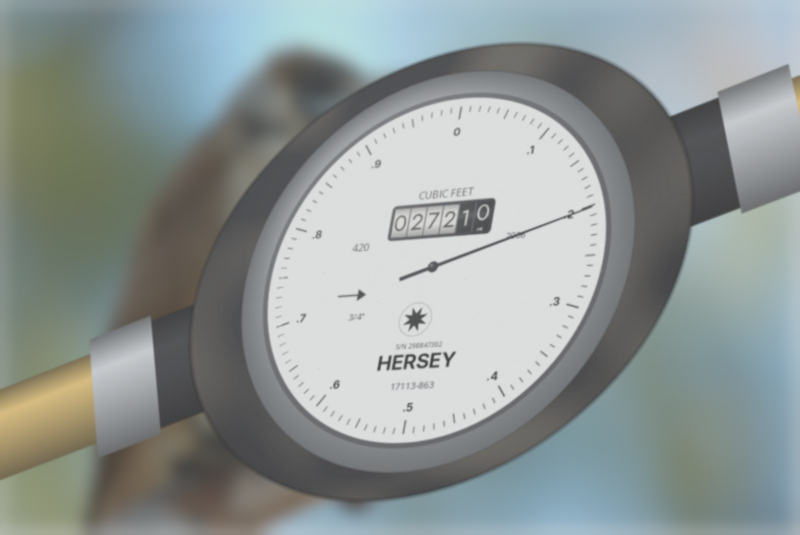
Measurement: 27210.20 ft³
